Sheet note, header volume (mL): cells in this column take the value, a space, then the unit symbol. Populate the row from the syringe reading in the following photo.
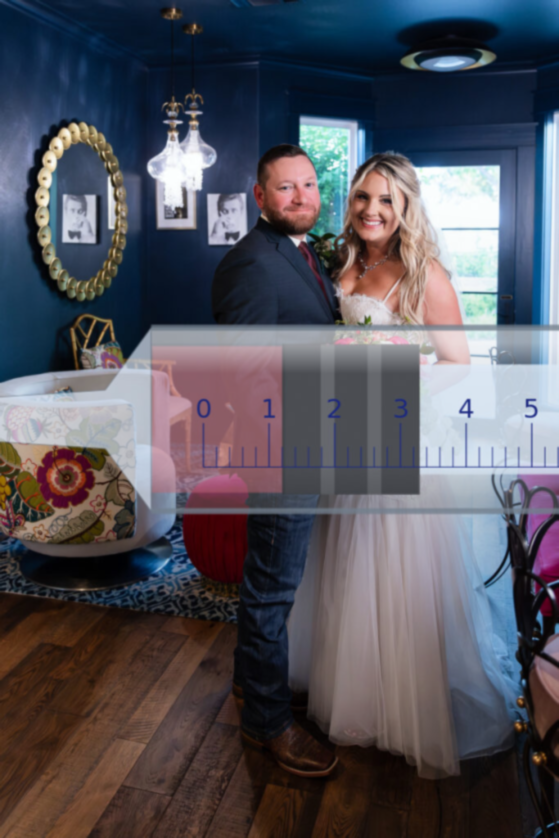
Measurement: 1.2 mL
